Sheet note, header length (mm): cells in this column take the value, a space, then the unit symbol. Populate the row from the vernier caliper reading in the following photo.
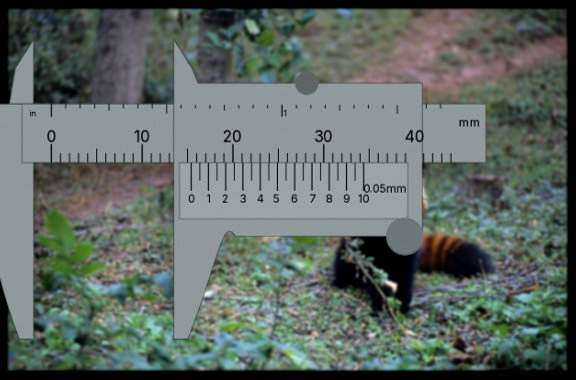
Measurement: 15.4 mm
